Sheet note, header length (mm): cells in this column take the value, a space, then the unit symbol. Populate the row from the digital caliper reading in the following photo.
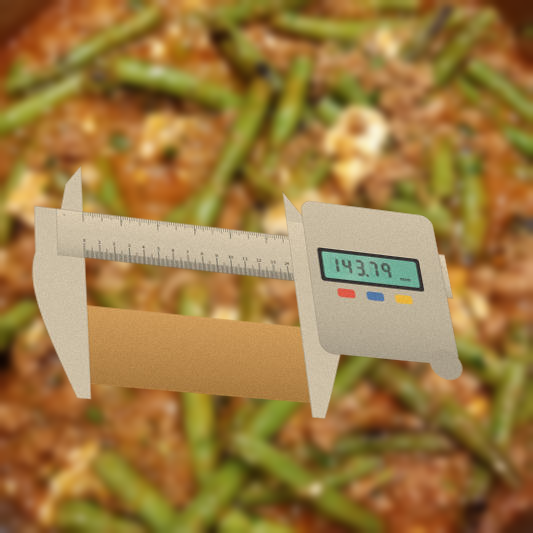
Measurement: 143.79 mm
